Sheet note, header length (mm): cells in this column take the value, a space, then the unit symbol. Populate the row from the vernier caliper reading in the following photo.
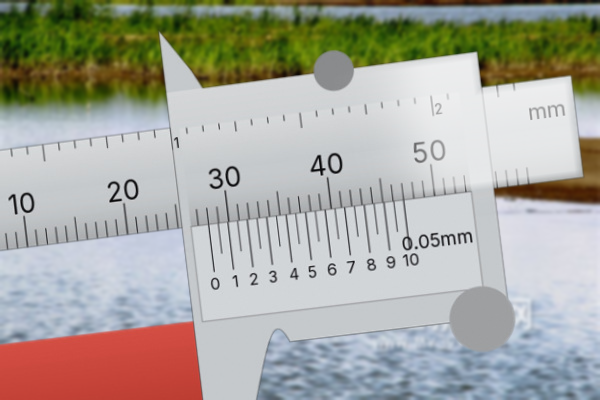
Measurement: 28.0 mm
